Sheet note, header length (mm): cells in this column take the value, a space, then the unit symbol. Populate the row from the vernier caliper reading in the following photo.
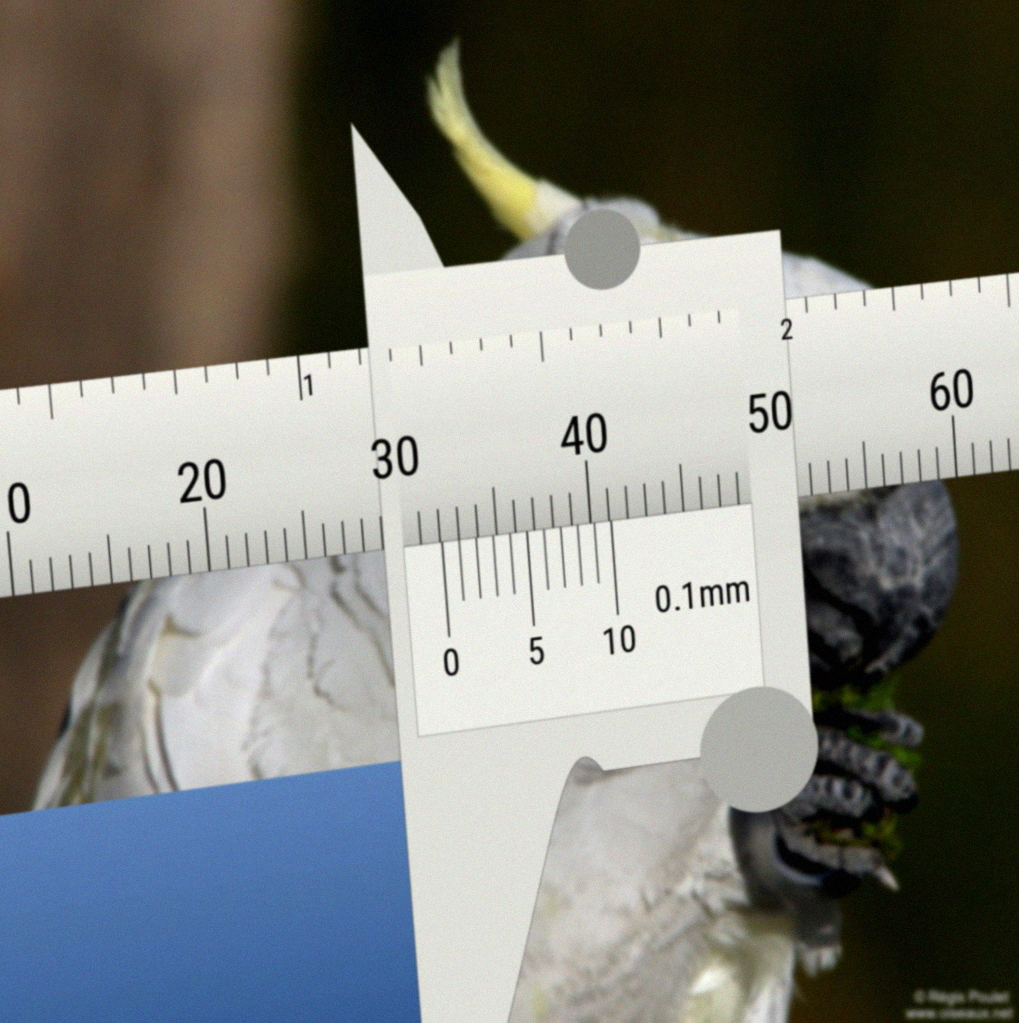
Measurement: 32.1 mm
